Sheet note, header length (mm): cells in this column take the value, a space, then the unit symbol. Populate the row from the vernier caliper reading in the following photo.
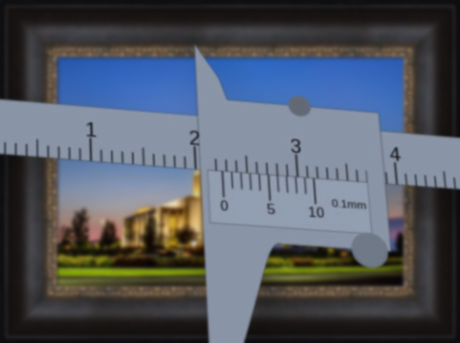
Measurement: 22.6 mm
